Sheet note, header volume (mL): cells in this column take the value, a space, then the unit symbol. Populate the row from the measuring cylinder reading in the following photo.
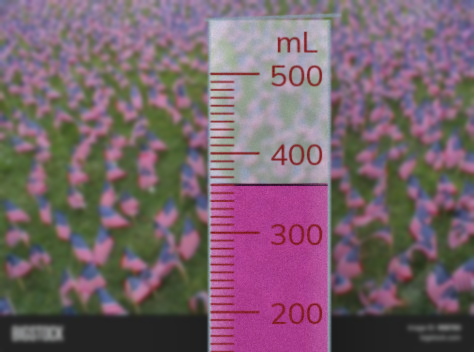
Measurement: 360 mL
